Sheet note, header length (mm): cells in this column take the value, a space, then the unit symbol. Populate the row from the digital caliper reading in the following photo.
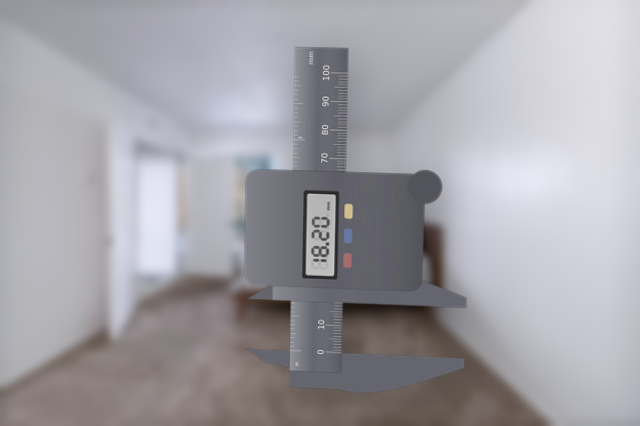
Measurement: 18.20 mm
